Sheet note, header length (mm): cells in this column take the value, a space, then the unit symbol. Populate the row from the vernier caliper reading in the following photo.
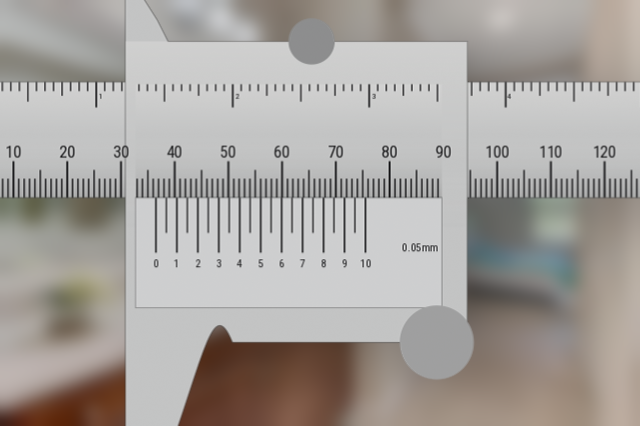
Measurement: 36.5 mm
